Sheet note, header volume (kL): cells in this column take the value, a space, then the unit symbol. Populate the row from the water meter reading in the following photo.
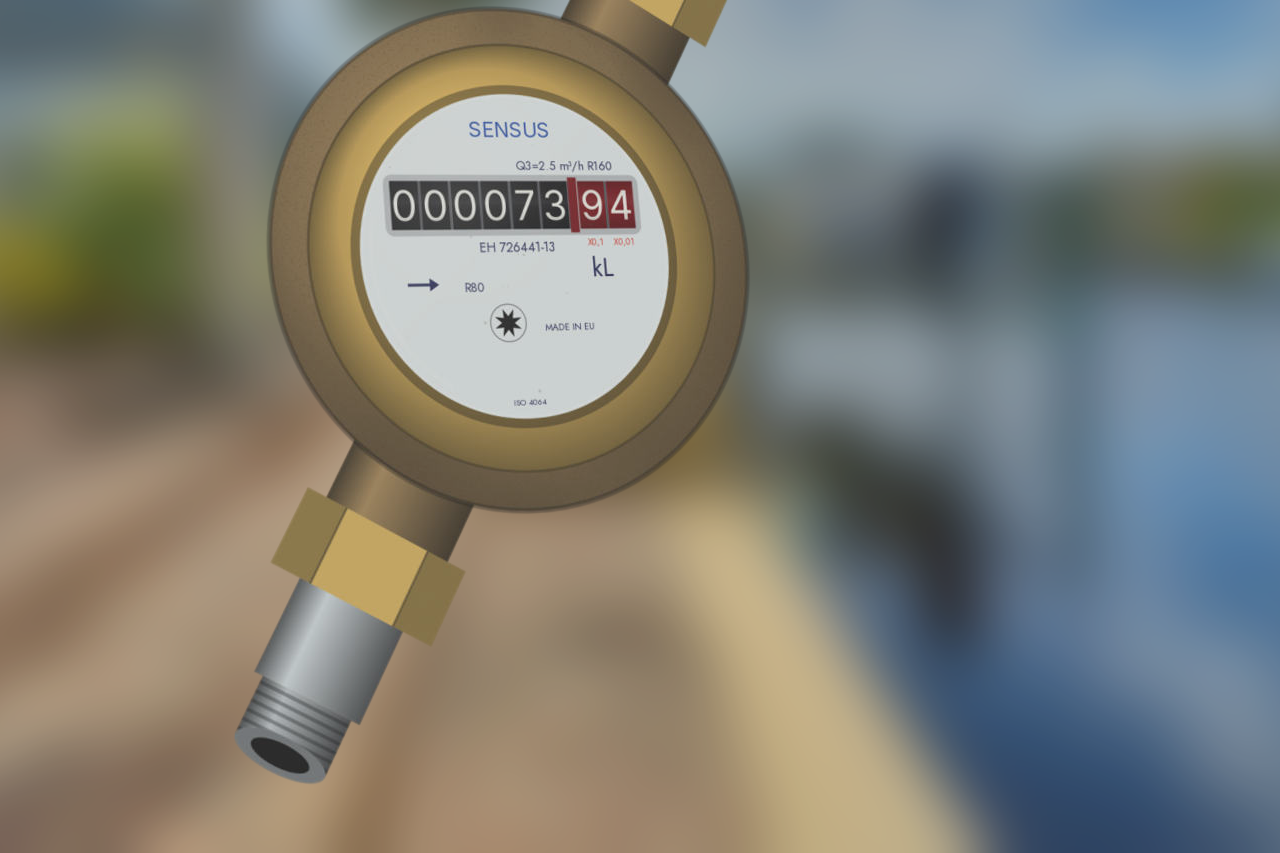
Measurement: 73.94 kL
